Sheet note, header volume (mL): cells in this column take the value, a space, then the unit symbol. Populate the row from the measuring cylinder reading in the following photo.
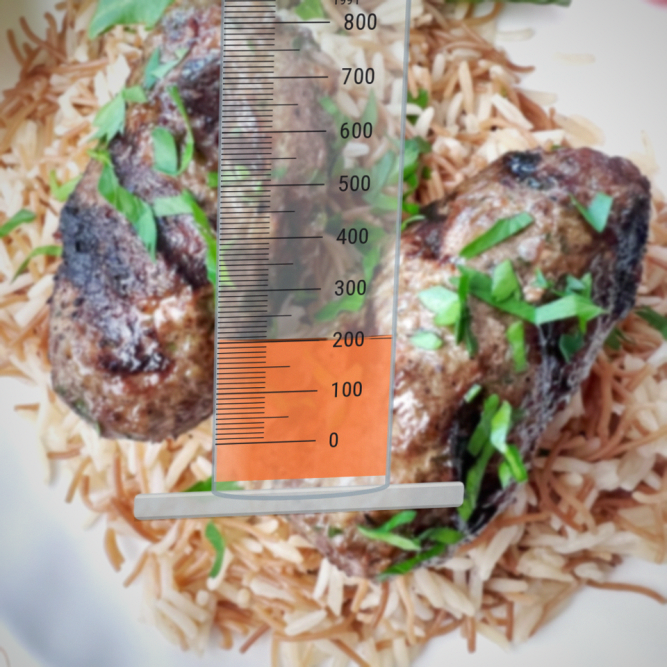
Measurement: 200 mL
